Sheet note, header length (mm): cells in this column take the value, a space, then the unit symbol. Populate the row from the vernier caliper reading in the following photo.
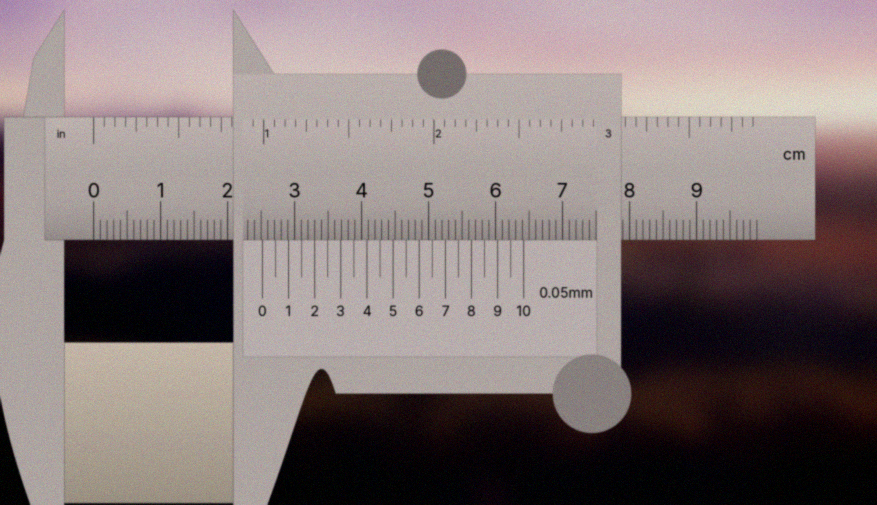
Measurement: 25.2 mm
